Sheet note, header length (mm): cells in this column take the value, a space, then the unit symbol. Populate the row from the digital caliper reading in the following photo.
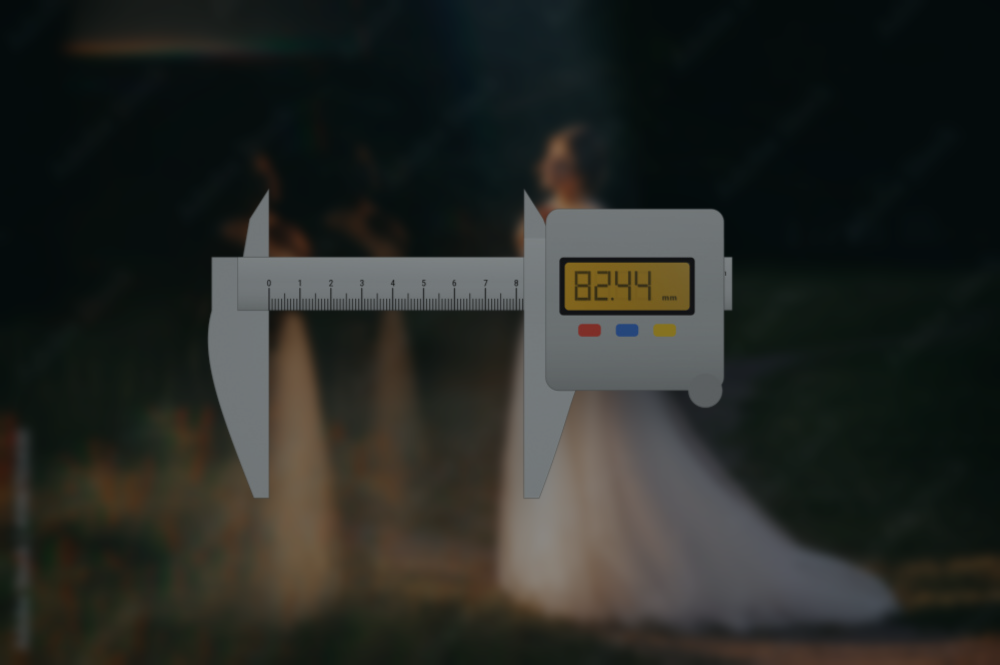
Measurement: 82.44 mm
